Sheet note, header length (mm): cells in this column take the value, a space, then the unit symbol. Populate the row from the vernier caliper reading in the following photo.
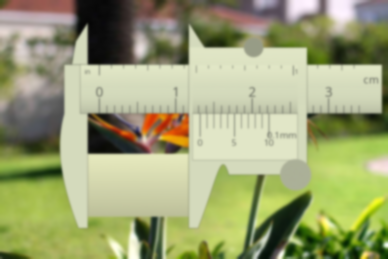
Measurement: 13.2 mm
